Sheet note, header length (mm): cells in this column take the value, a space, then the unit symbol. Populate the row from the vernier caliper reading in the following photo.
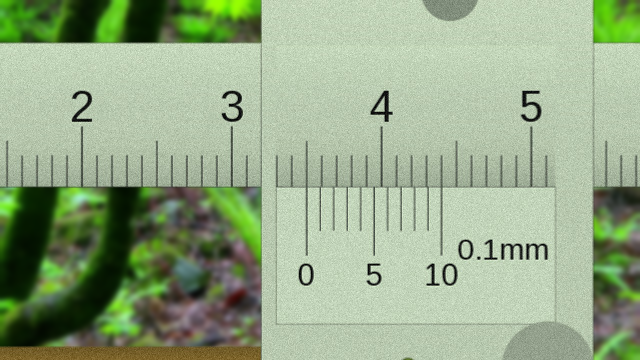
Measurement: 35.0 mm
